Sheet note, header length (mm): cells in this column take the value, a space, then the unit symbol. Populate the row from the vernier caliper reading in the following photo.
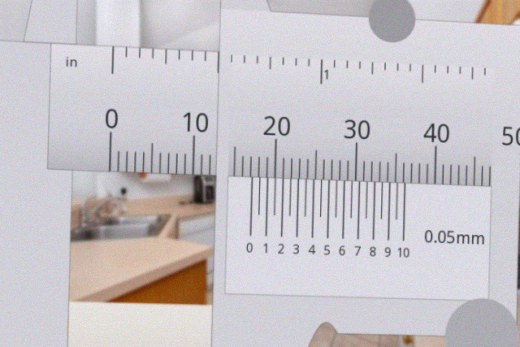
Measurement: 17.2 mm
